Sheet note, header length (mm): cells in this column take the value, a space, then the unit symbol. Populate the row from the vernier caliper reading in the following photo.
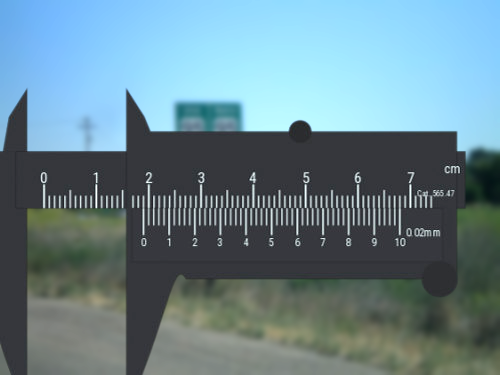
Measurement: 19.0 mm
